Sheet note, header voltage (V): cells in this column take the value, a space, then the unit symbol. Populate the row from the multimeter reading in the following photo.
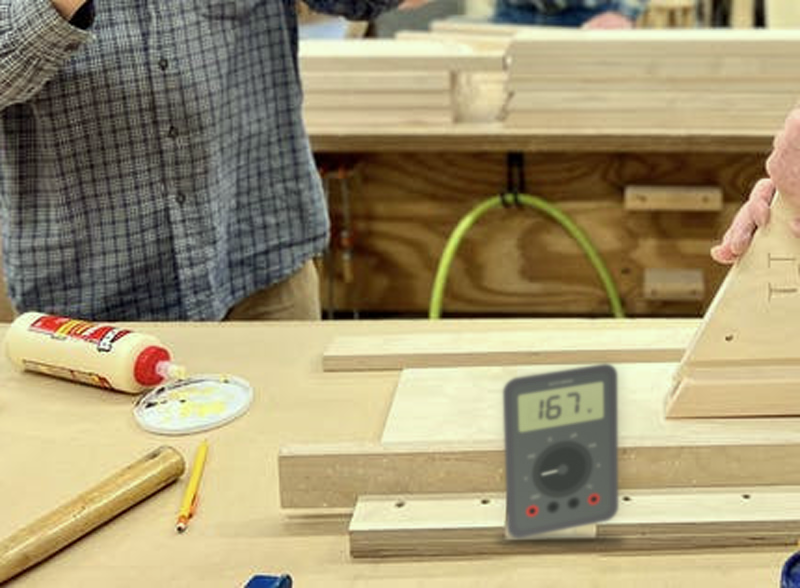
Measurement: 167 V
